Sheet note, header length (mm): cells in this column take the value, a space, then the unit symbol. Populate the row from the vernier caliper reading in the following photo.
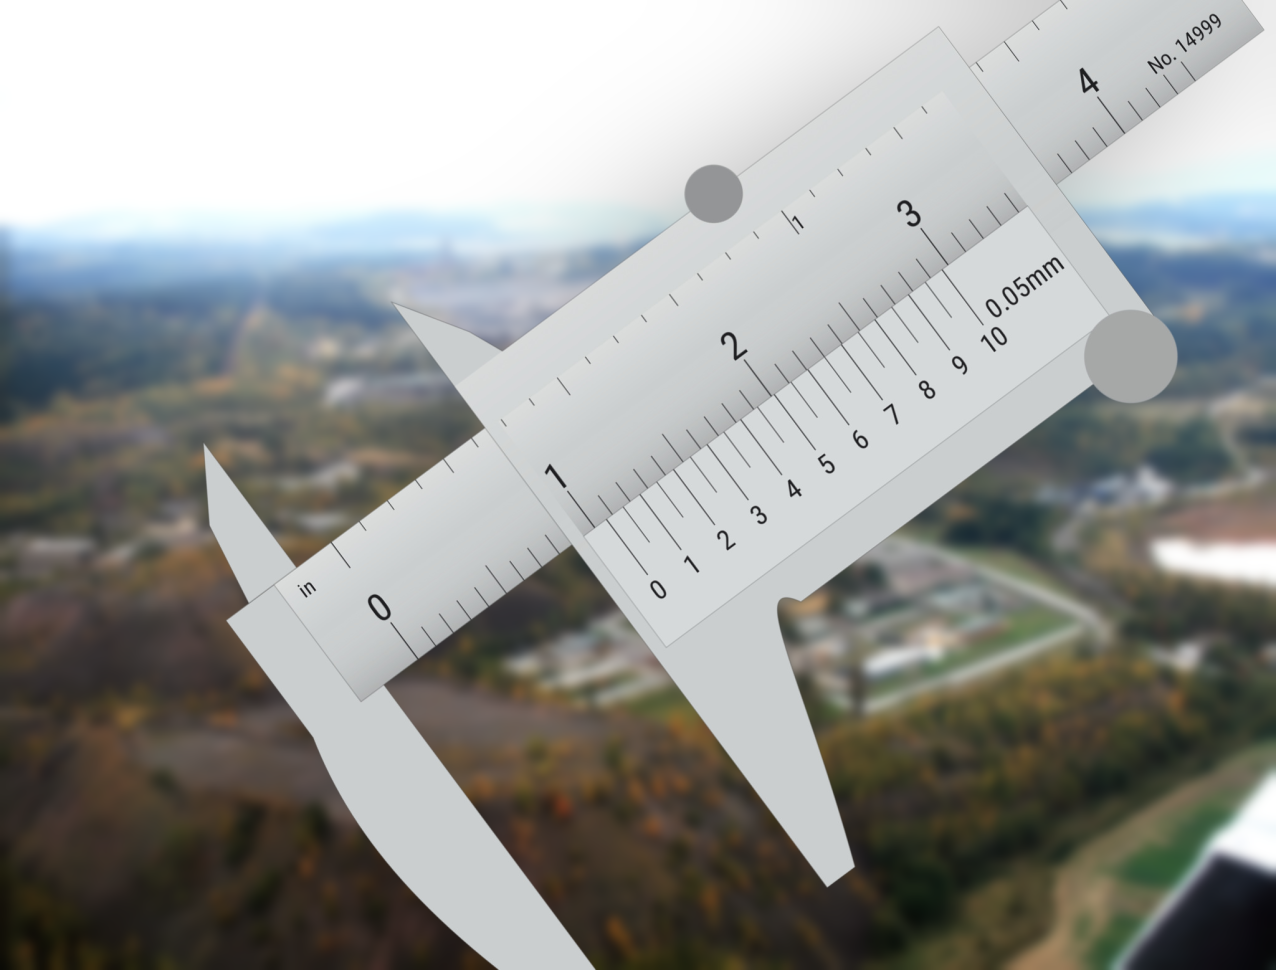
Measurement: 10.65 mm
